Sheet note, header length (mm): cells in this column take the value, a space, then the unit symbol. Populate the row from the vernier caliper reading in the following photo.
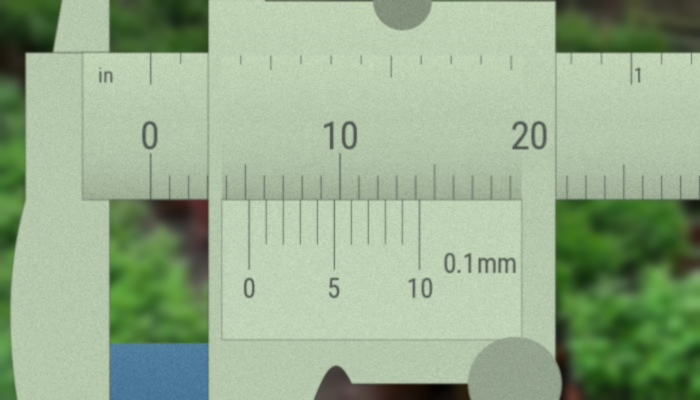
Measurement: 5.2 mm
